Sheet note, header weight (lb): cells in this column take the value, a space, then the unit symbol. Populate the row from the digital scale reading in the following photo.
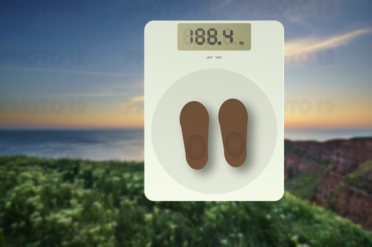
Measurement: 188.4 lb
